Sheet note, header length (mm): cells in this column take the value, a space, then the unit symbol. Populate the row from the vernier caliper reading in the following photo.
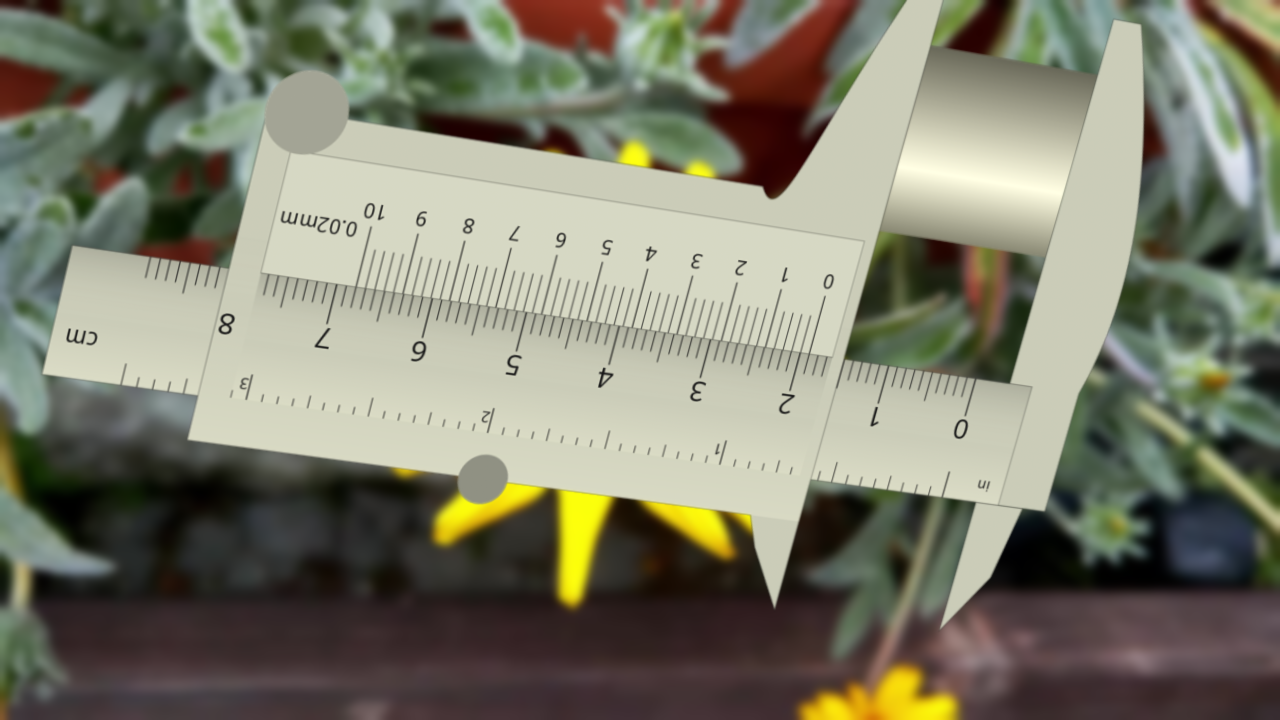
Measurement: 19.0 mm
